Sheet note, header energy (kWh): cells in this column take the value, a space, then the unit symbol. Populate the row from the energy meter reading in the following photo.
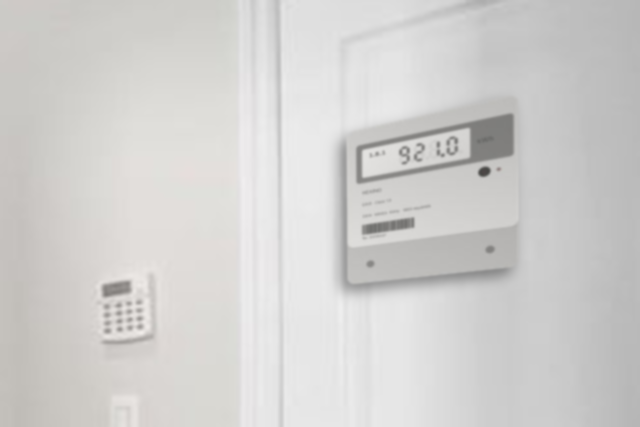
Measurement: 921.0 kWh
